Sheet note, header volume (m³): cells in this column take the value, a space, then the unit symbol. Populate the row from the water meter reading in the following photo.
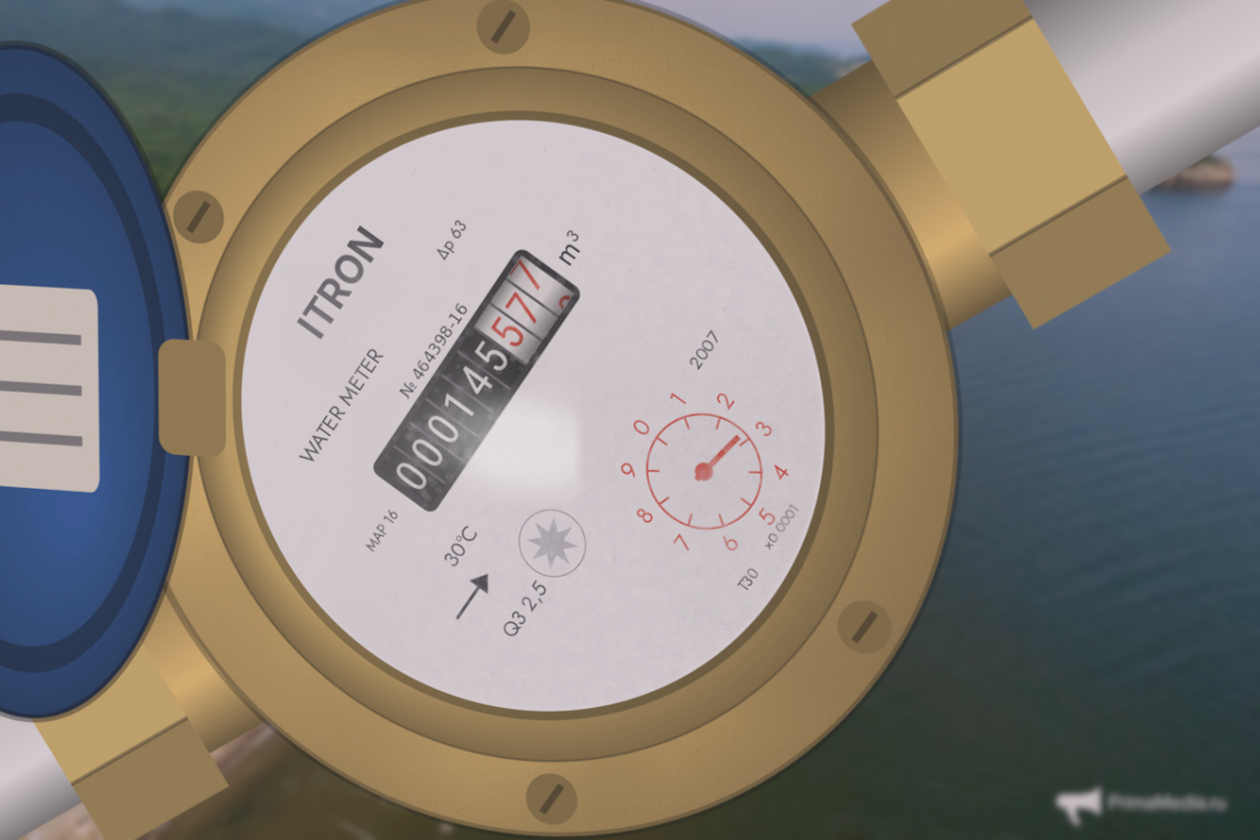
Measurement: 145.5772 m³
